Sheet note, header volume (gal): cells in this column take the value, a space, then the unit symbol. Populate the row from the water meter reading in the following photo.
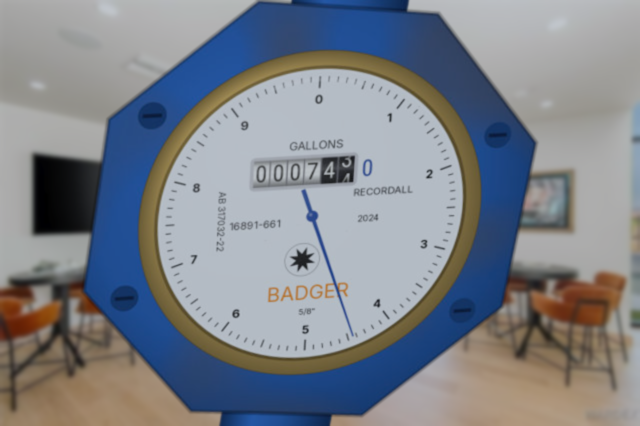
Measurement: 7434.4 gal
